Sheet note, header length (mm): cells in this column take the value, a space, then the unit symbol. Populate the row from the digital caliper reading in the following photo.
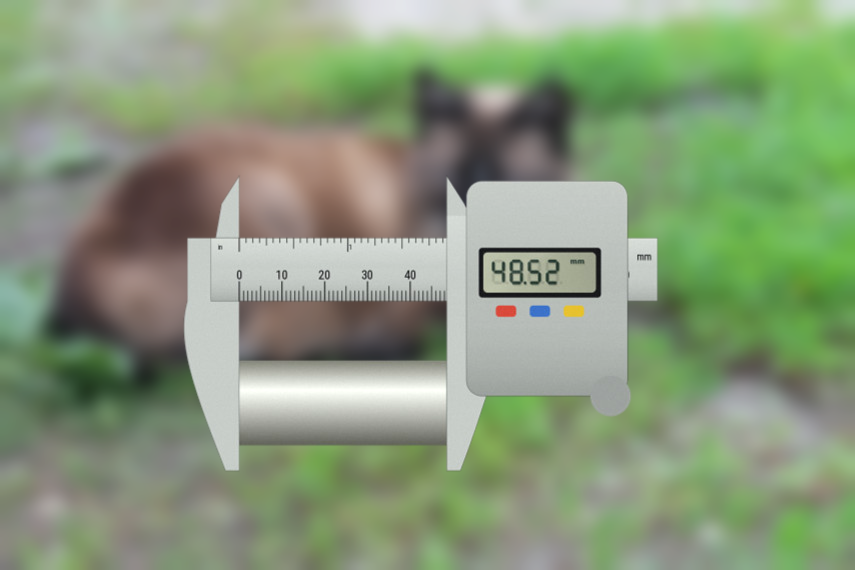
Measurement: 48.52 mm
